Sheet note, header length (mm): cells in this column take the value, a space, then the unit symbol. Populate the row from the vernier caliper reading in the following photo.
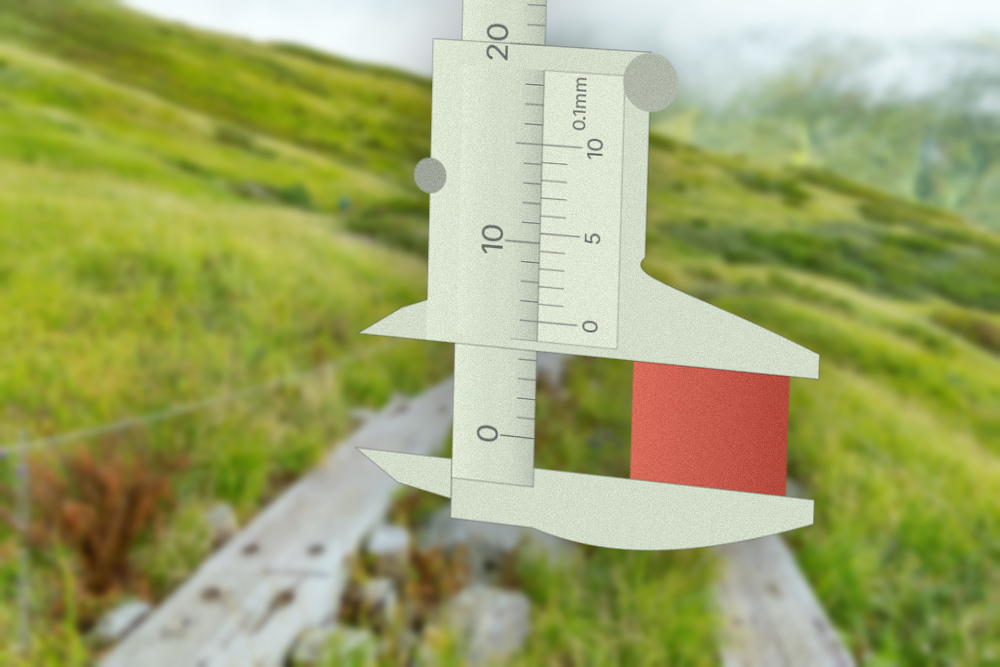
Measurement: 6.0 mm
